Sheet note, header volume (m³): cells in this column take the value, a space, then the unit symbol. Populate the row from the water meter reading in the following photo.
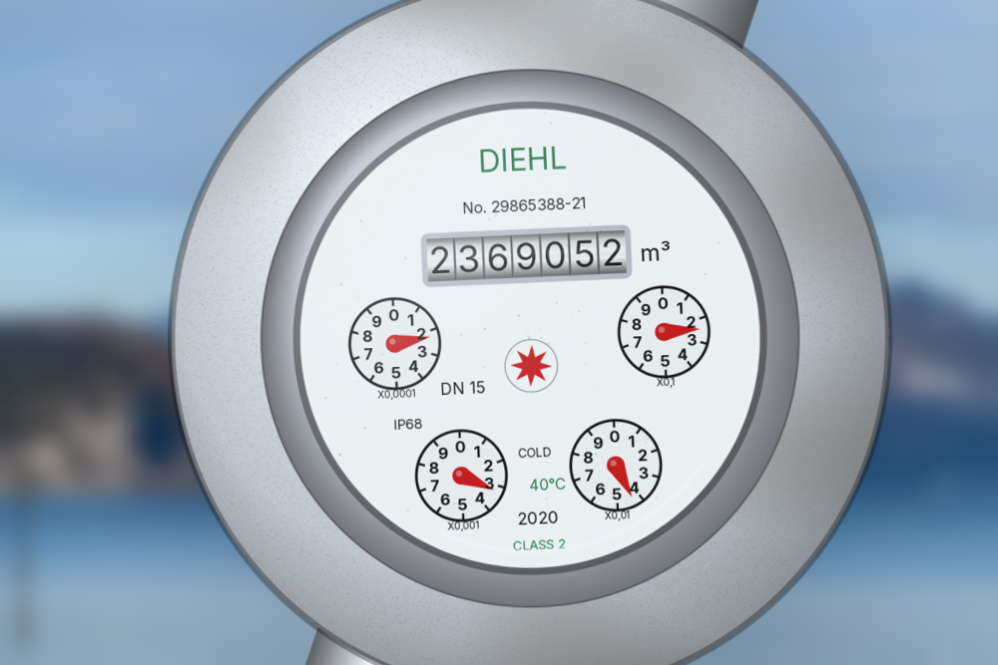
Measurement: 2369052.2432 m³
